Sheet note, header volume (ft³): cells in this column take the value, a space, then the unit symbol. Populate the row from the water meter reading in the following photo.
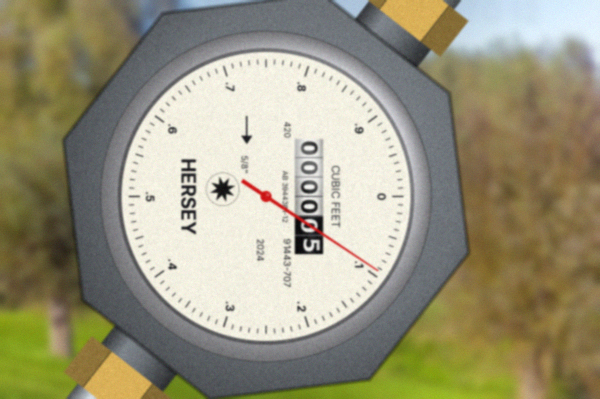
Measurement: 5.09 ft³
